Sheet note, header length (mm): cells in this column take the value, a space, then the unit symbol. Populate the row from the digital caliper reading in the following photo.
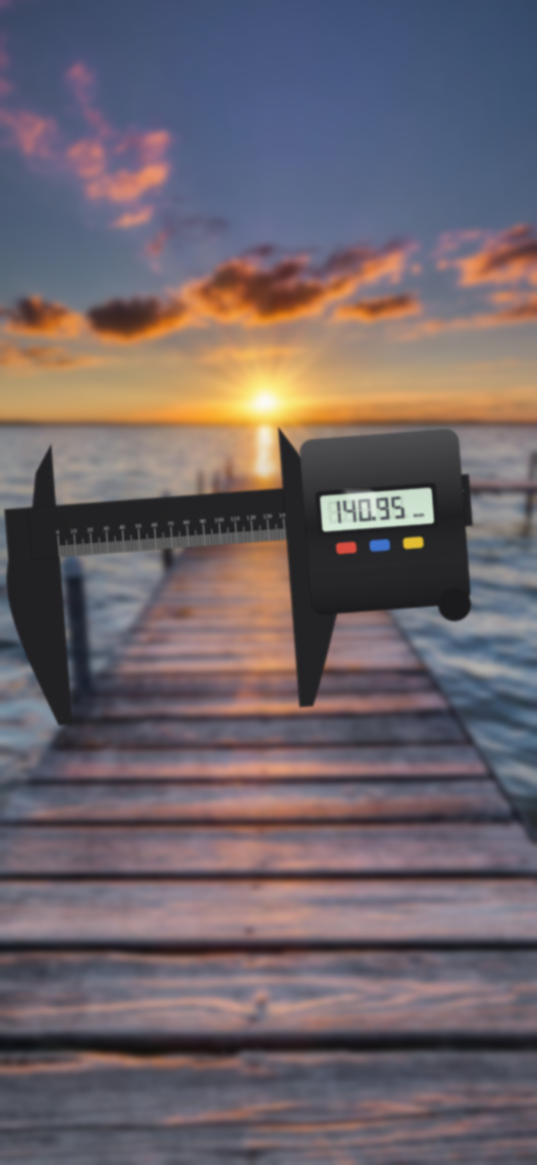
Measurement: 140.95 mm
